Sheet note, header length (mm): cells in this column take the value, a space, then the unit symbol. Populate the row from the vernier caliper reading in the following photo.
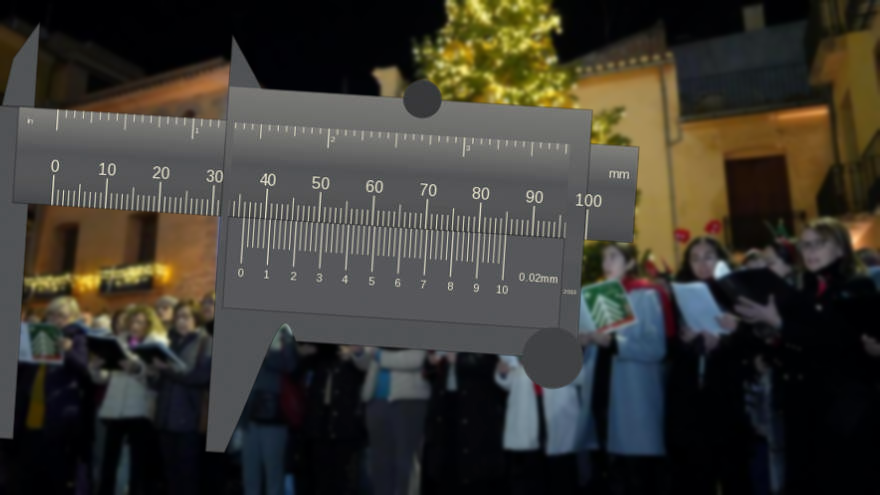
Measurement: 36.0 mm
